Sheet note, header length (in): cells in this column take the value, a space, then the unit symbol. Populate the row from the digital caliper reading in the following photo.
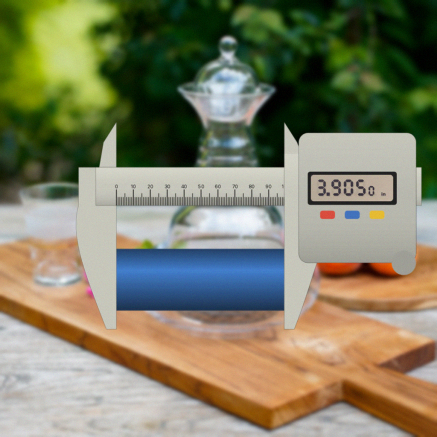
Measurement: 3.9050 in
